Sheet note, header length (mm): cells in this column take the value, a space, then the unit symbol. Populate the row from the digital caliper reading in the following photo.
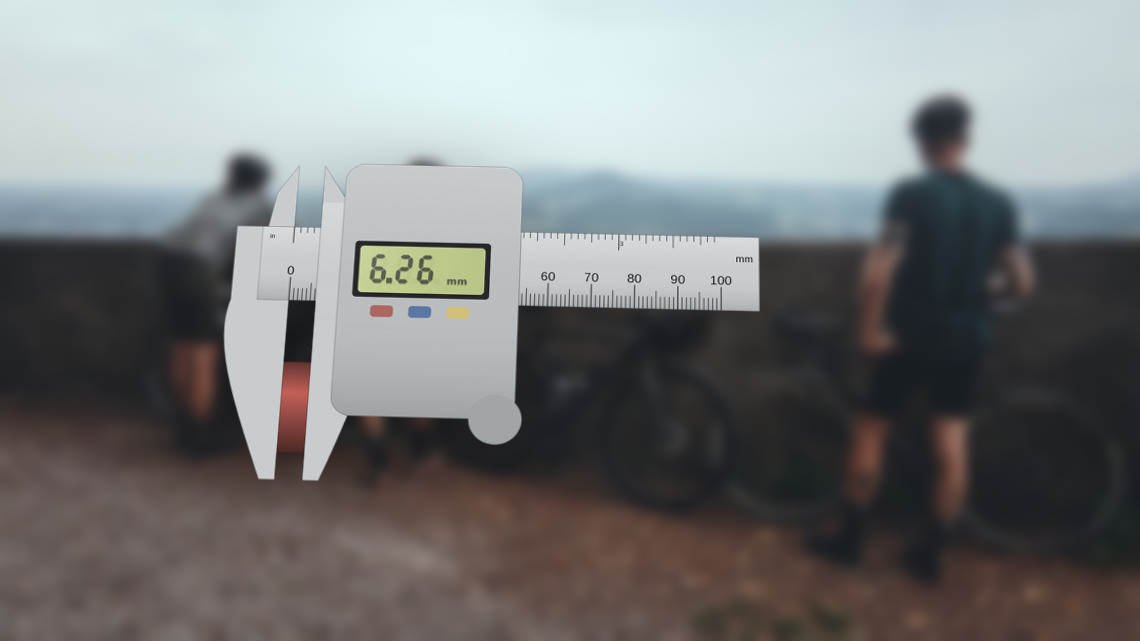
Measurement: 6.26 mm
